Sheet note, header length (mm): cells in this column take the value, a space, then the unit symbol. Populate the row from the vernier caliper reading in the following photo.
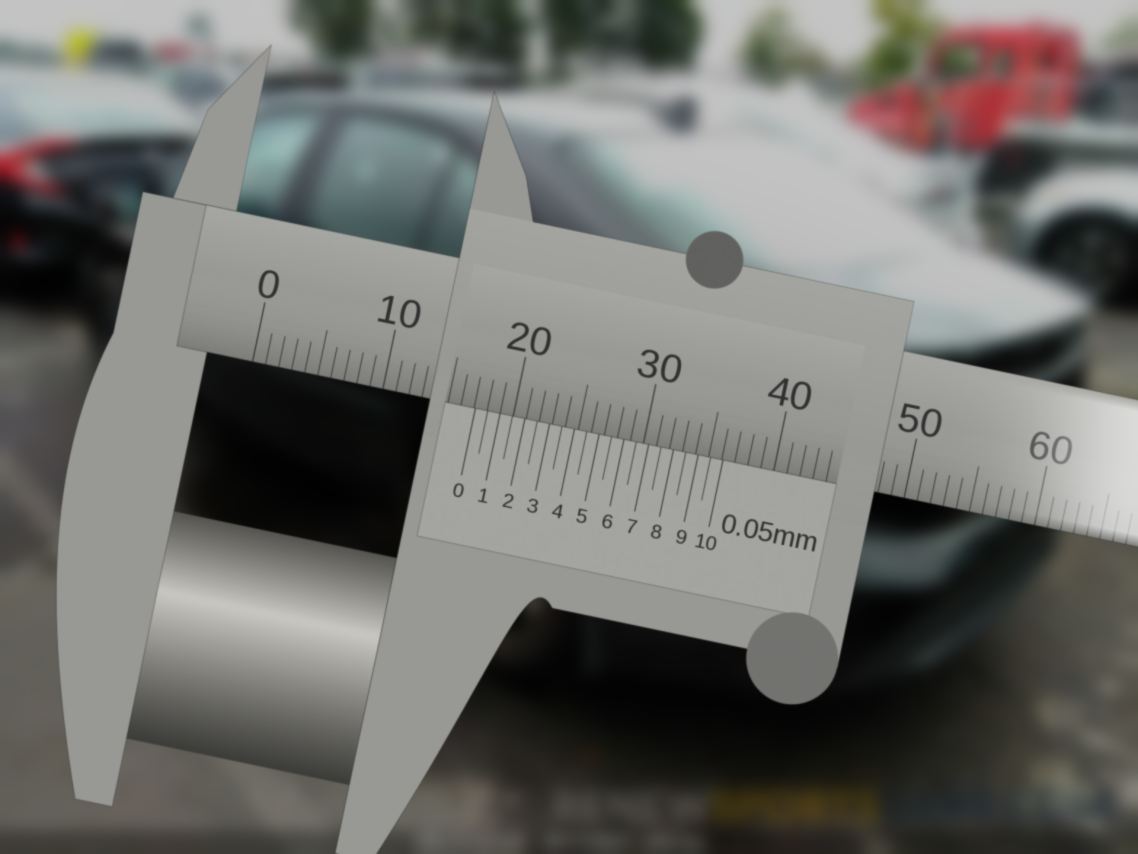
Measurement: 17.1 mm
